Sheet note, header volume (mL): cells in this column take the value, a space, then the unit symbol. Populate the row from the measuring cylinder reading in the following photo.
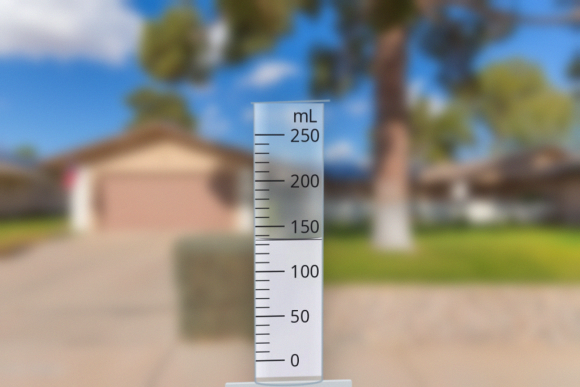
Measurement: 135 mL
